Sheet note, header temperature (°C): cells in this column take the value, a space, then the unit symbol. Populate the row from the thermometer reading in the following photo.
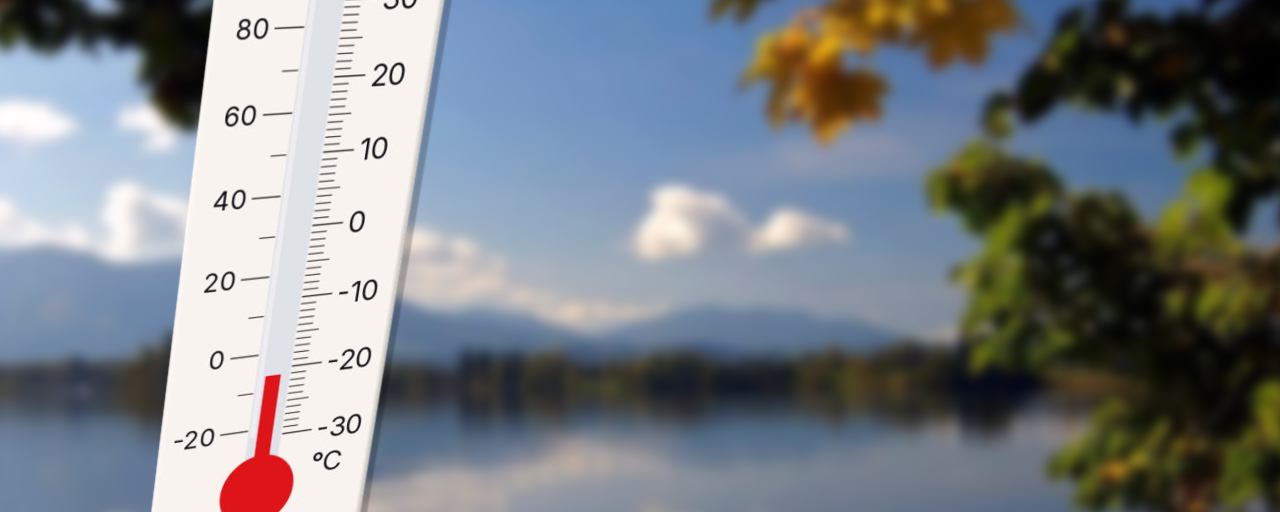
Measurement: -21 °C
